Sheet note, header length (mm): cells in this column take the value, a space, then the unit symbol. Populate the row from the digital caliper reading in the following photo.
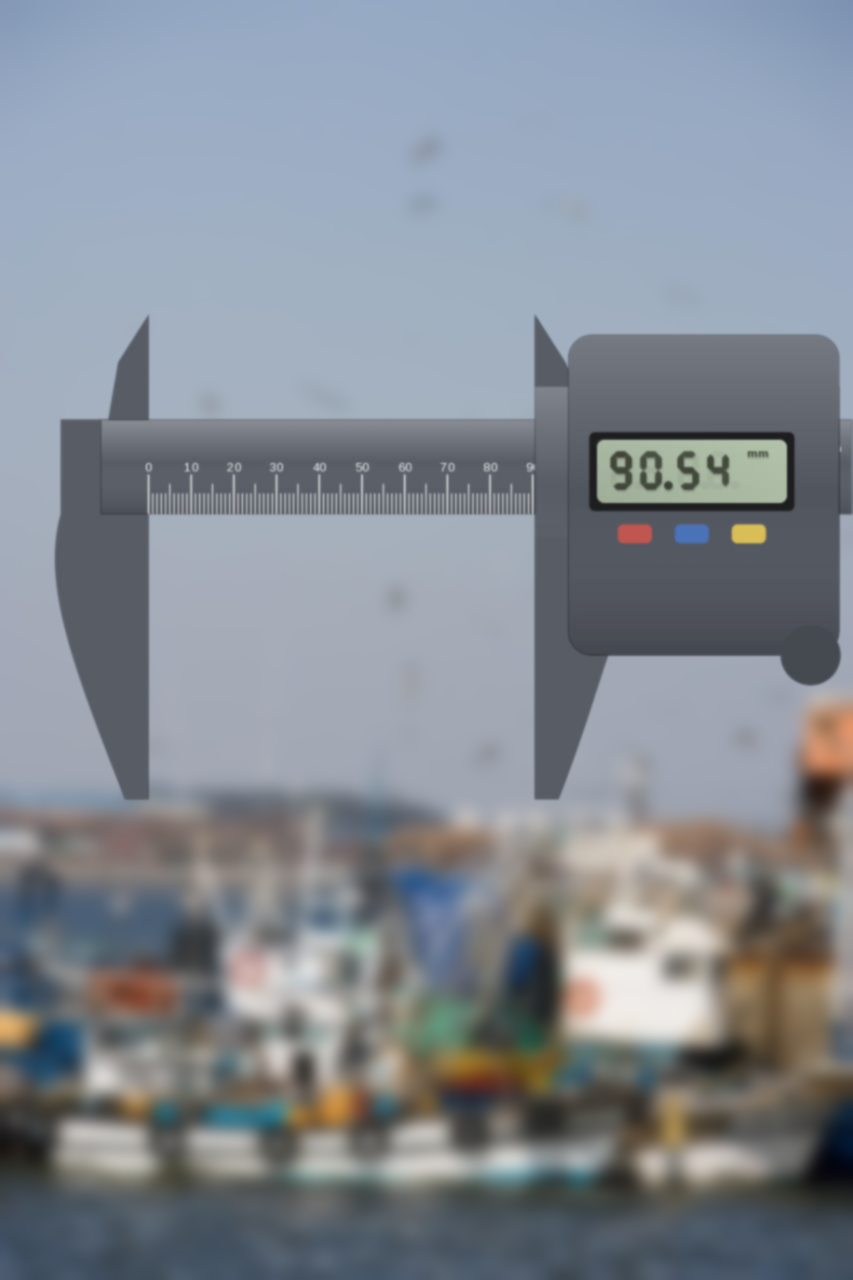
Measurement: 90.54 mm
